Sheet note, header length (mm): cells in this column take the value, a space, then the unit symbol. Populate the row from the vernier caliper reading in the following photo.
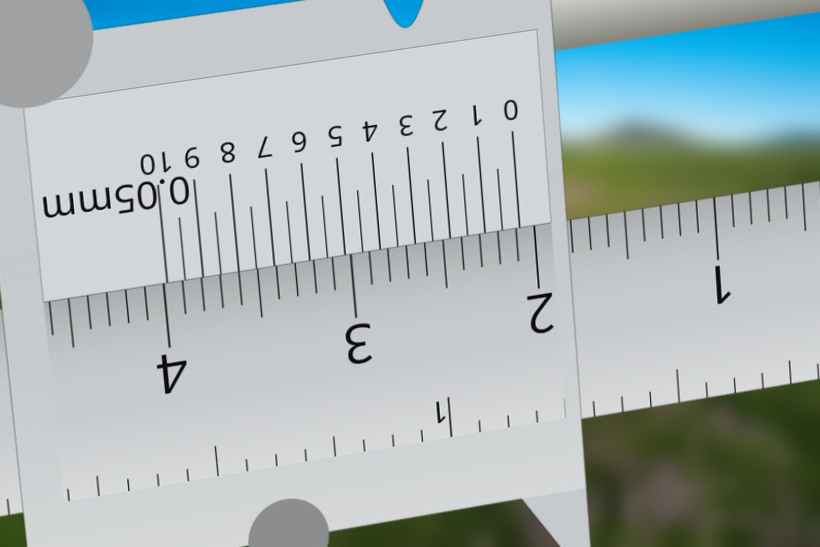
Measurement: 20.8 mm
